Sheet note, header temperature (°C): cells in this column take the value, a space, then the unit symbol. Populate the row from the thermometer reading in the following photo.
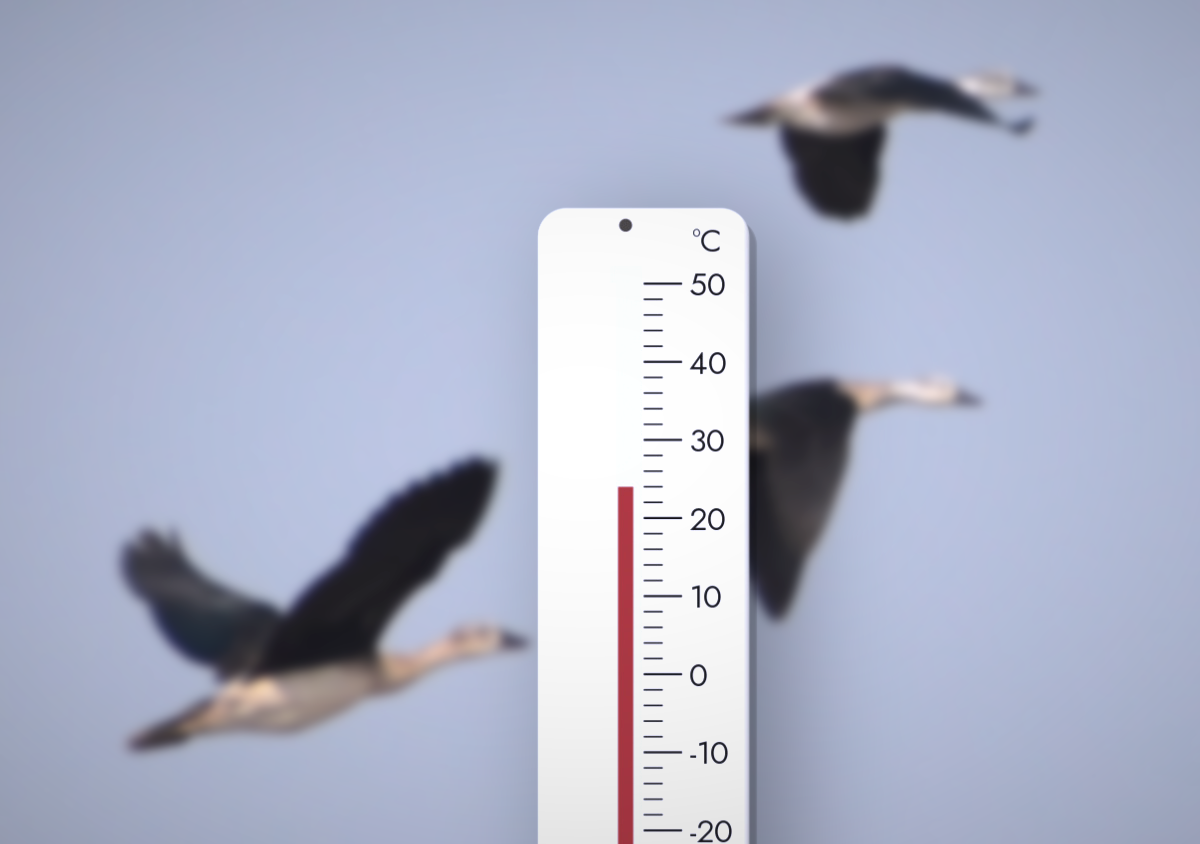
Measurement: 24 °C
